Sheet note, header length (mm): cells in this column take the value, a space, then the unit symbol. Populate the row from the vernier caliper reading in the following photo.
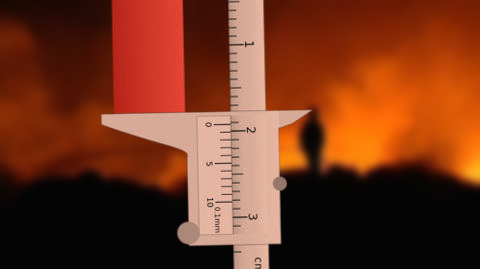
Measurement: 19.2 mm
